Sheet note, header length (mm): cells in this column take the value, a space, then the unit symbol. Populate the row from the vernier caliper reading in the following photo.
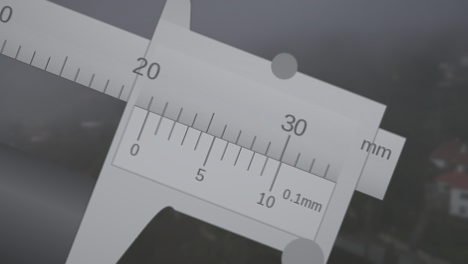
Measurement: 21.1 mm
